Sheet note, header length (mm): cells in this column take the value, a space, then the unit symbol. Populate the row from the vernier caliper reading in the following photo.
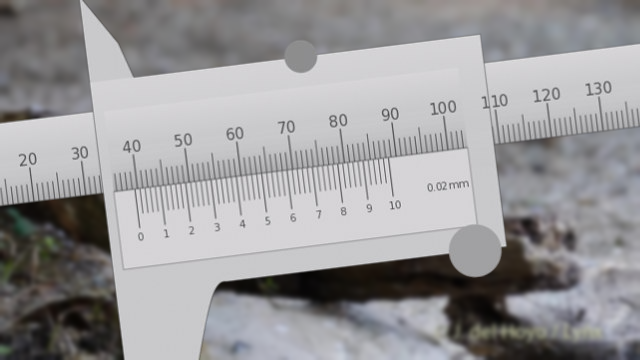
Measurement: 39.5 mm
